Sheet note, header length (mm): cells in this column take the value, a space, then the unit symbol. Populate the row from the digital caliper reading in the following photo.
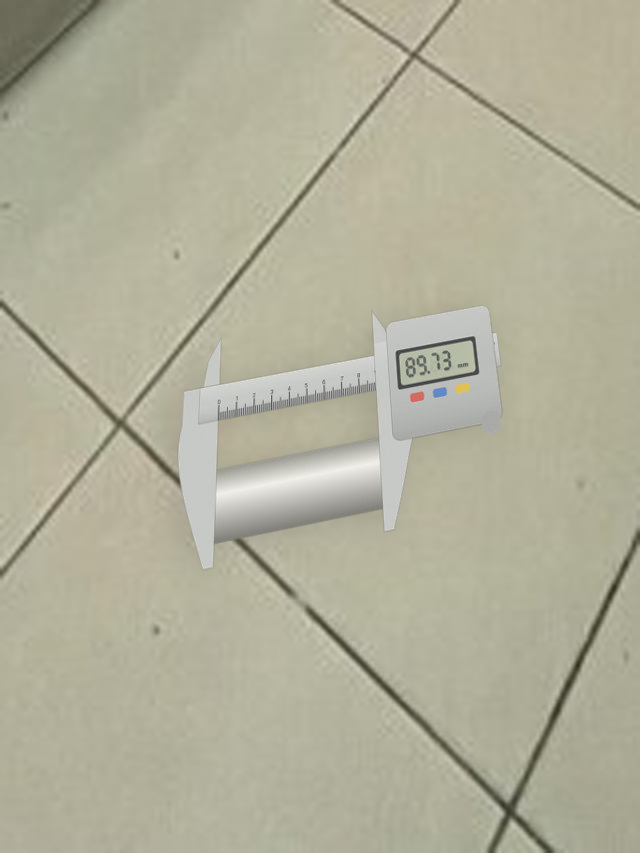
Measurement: 89.73 mm
